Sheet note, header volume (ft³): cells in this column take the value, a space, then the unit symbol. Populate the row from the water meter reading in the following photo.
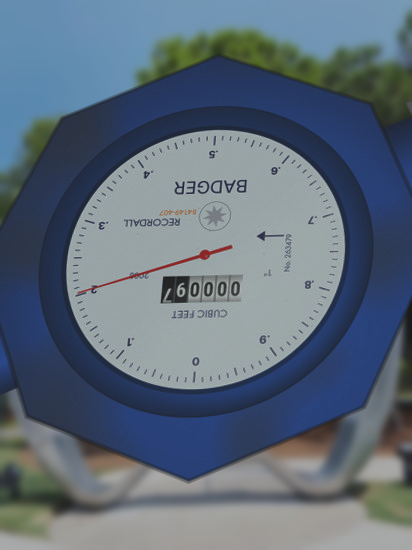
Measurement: 97.20 ft³
